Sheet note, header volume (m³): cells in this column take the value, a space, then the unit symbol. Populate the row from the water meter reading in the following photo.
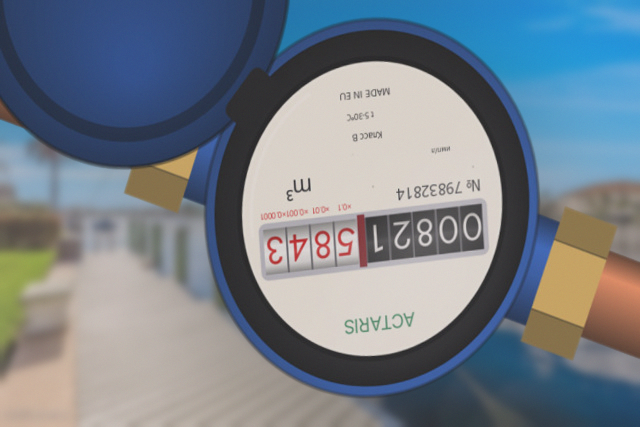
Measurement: 821.5843 m³
